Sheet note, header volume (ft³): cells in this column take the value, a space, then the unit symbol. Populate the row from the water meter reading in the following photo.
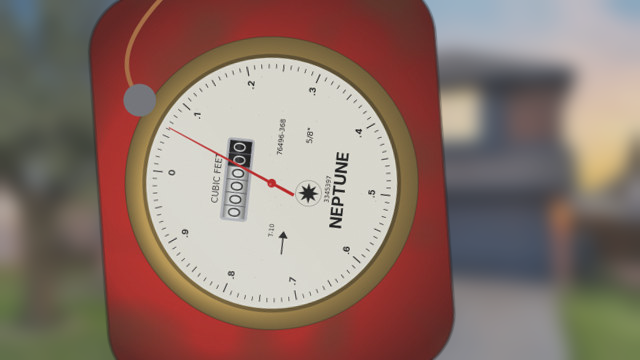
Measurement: 0.06 ft³
